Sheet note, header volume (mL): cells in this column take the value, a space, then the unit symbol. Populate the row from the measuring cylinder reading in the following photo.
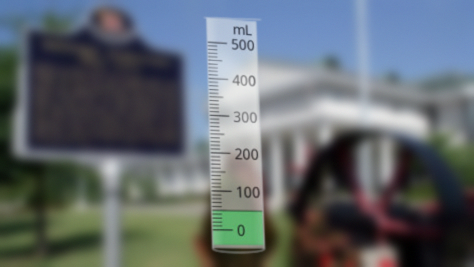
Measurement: 50 mL
